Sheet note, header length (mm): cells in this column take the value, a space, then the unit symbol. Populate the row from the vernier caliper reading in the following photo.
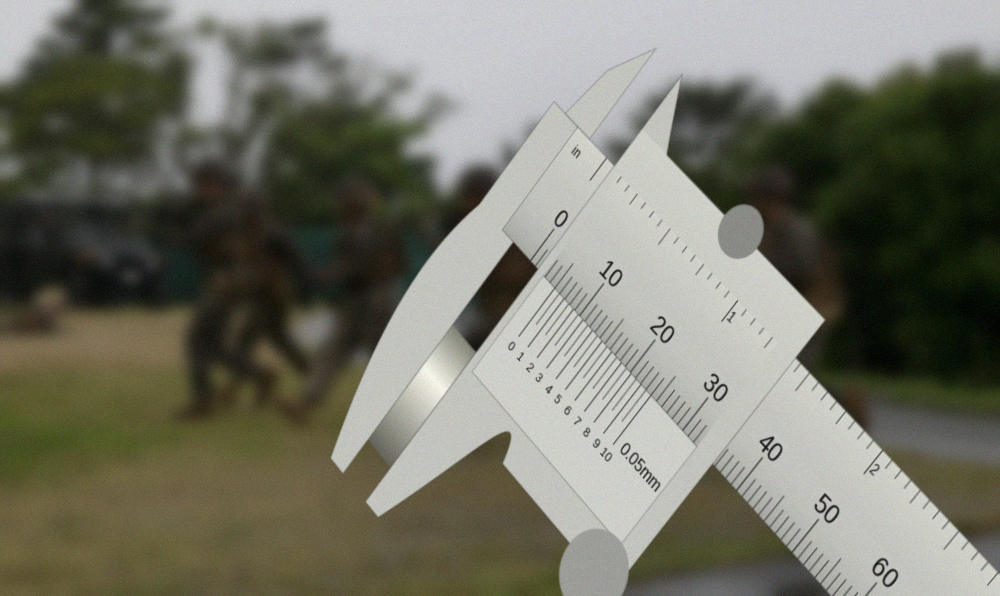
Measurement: 5.0 mm
